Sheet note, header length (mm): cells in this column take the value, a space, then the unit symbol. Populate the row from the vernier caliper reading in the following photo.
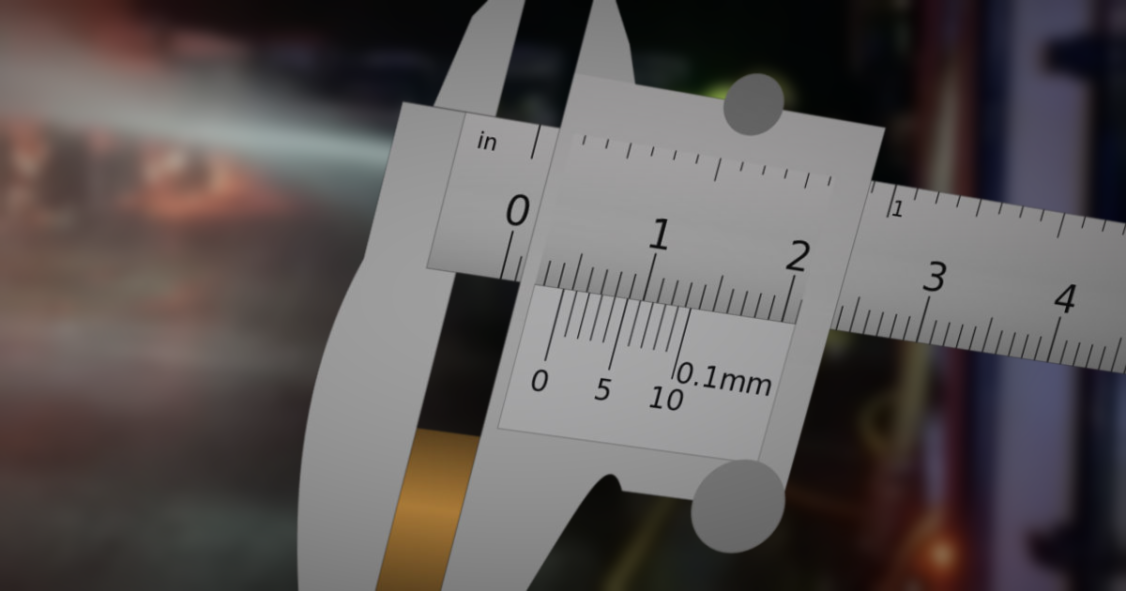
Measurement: 4.4 mm
